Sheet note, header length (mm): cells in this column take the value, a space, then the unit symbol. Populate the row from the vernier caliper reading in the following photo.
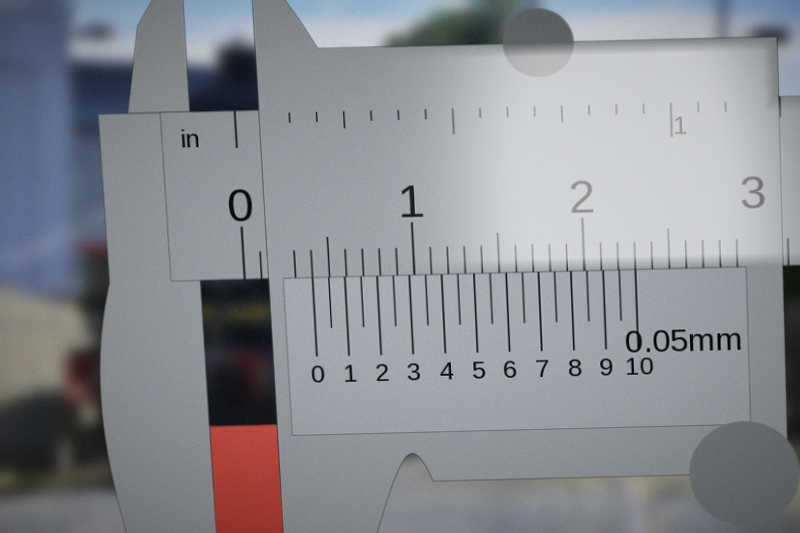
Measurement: 4.0 mm
